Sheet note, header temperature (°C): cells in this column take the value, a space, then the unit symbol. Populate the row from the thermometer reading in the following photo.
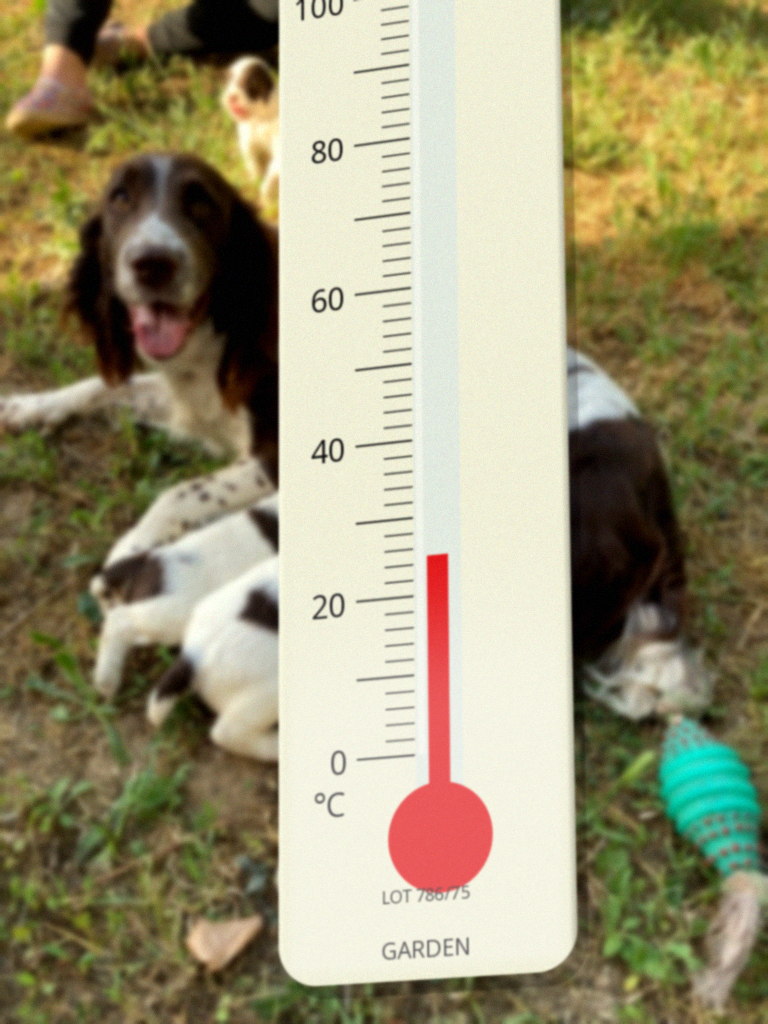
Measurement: 25 °C
